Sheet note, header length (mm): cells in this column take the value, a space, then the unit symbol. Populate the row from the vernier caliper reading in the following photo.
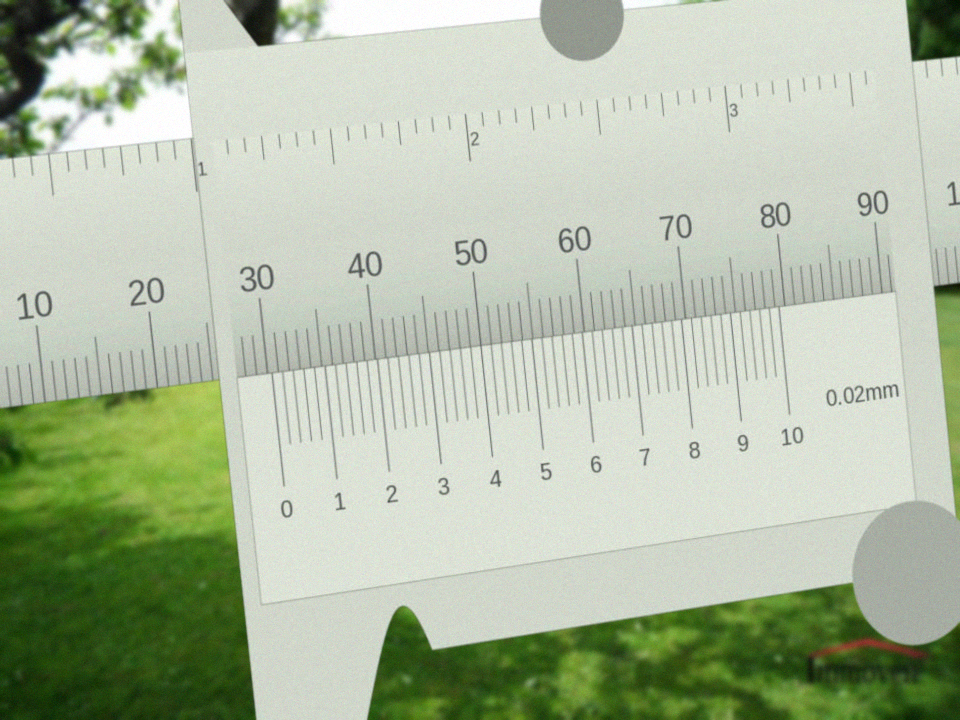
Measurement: 30.4 mm
